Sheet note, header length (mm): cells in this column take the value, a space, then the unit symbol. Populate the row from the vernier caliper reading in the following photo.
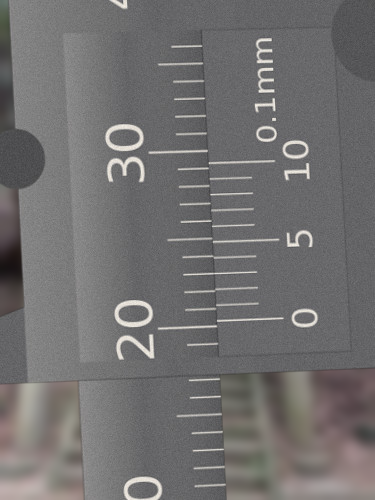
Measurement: 20.3 mm
